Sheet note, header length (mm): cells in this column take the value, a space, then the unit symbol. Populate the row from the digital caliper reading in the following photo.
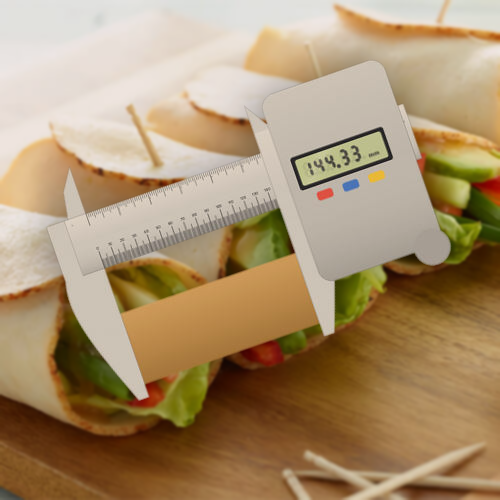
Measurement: 144.33 mm
